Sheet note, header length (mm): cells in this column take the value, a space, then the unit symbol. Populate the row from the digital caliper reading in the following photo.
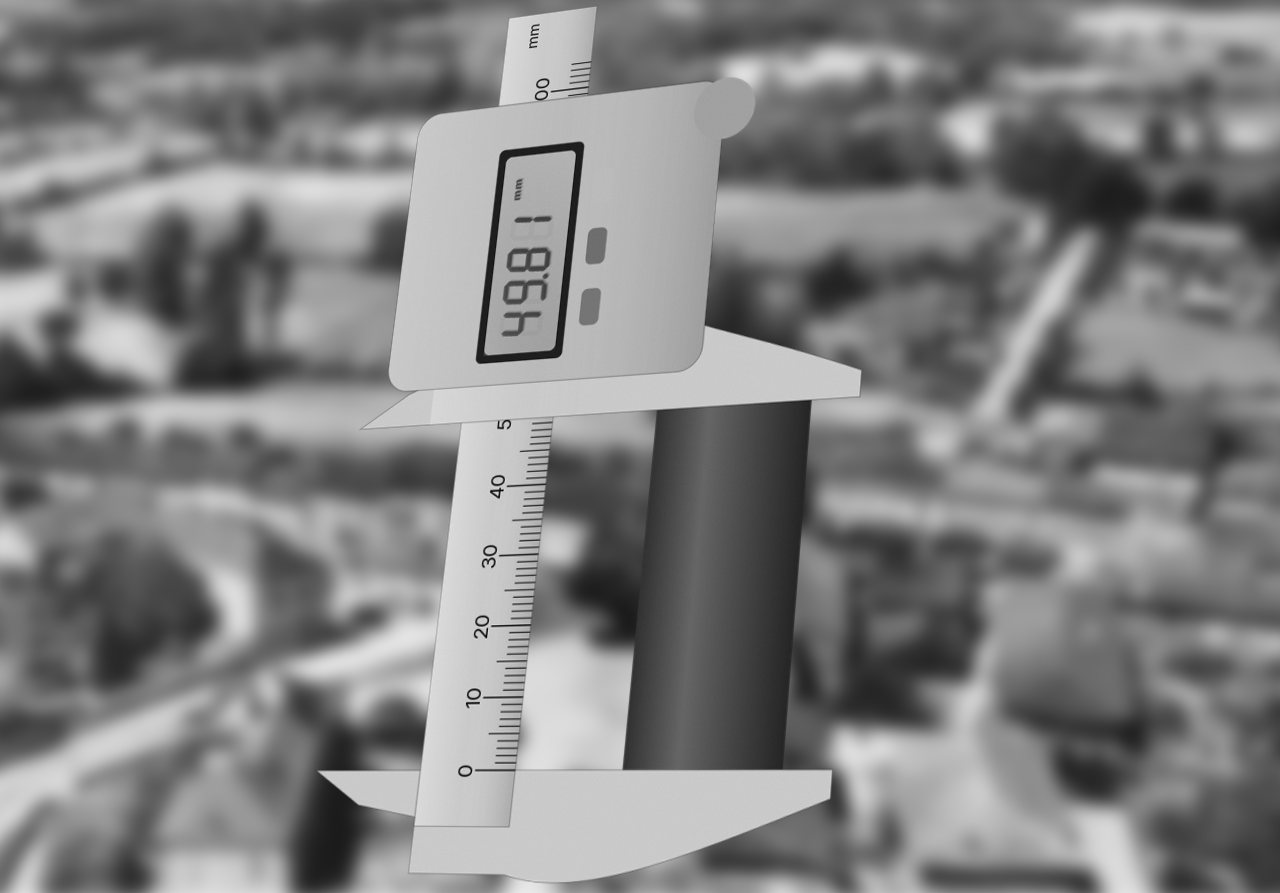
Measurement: 49.81 mm
